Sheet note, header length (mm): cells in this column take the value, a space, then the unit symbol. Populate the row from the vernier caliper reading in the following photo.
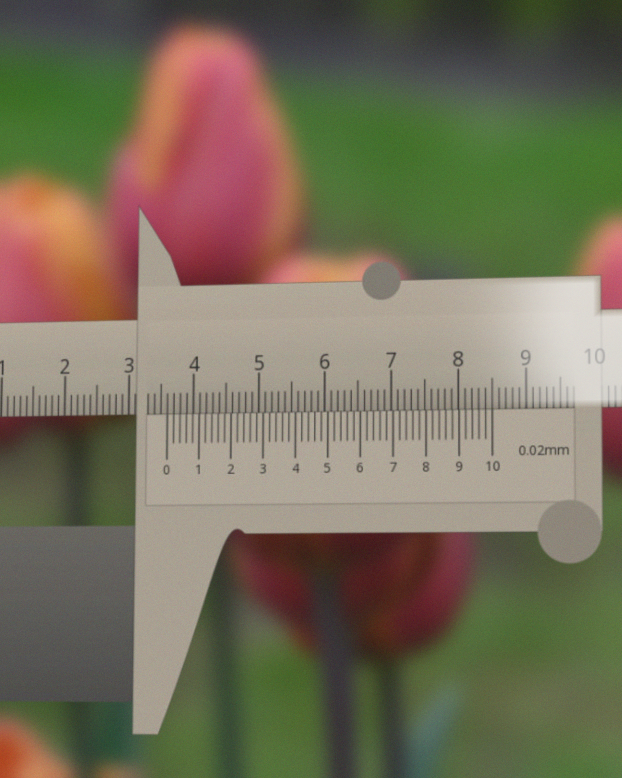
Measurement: 36.0 mm
